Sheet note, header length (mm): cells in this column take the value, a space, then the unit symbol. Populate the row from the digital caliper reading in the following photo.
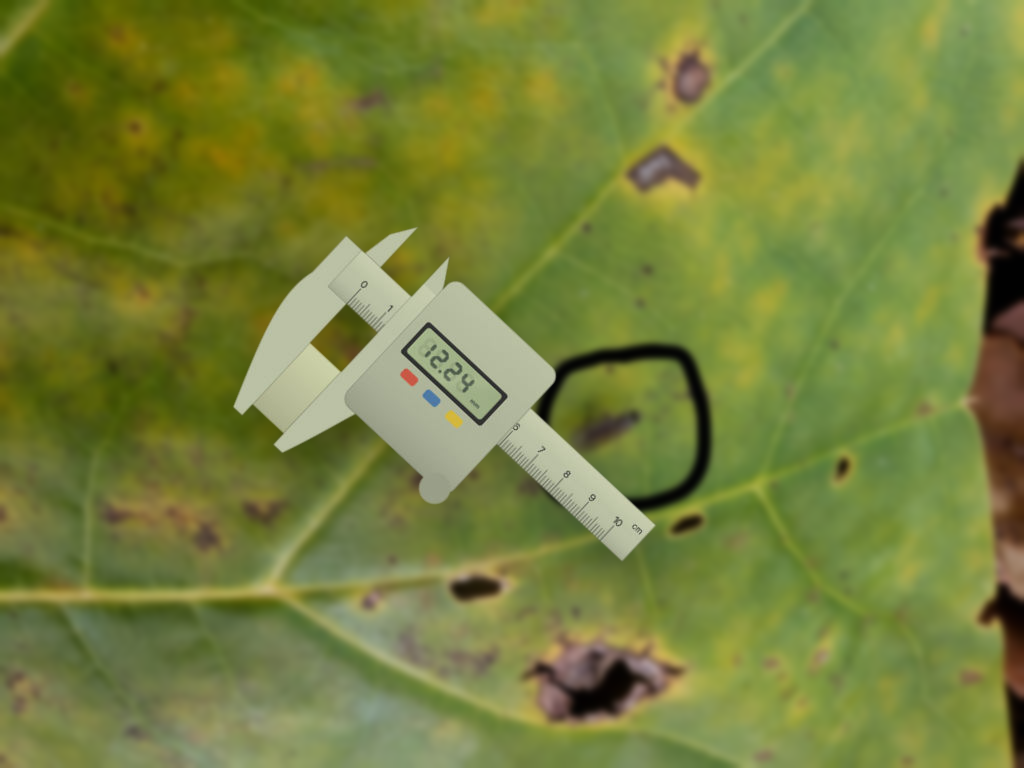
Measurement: 12.24 mm
